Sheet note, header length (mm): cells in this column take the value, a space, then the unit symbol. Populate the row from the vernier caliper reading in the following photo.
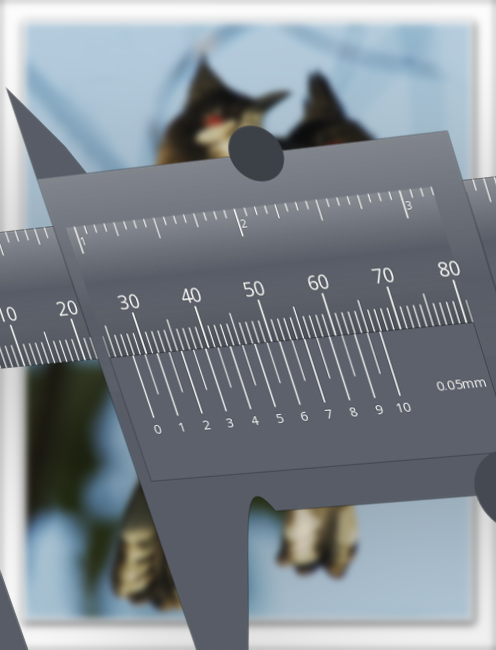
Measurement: 27.8 mm
